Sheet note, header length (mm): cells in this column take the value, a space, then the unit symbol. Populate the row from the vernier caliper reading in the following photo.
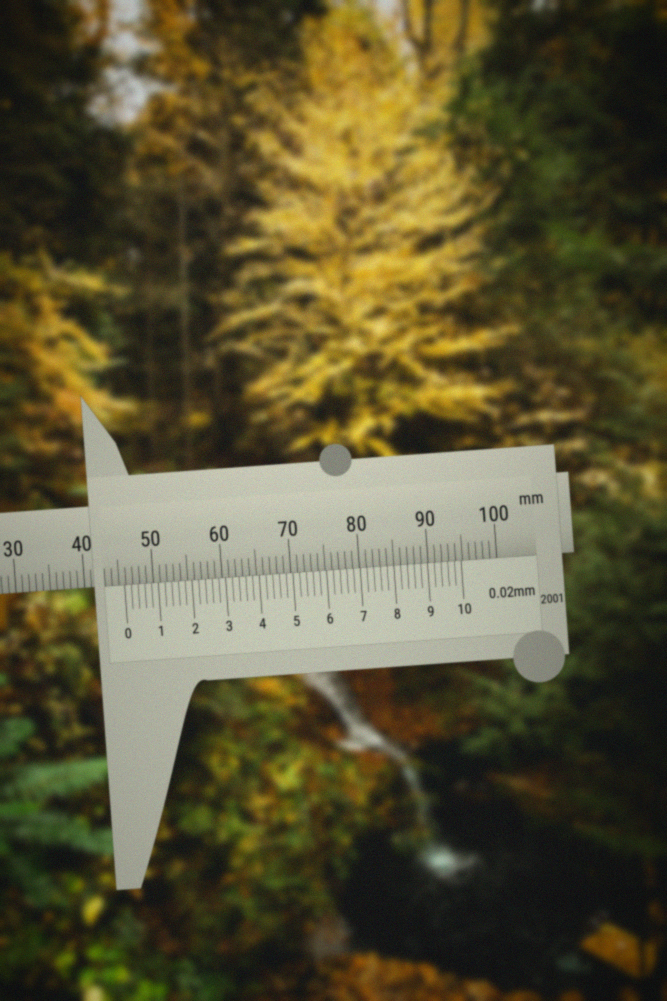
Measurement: 45.8 mm
